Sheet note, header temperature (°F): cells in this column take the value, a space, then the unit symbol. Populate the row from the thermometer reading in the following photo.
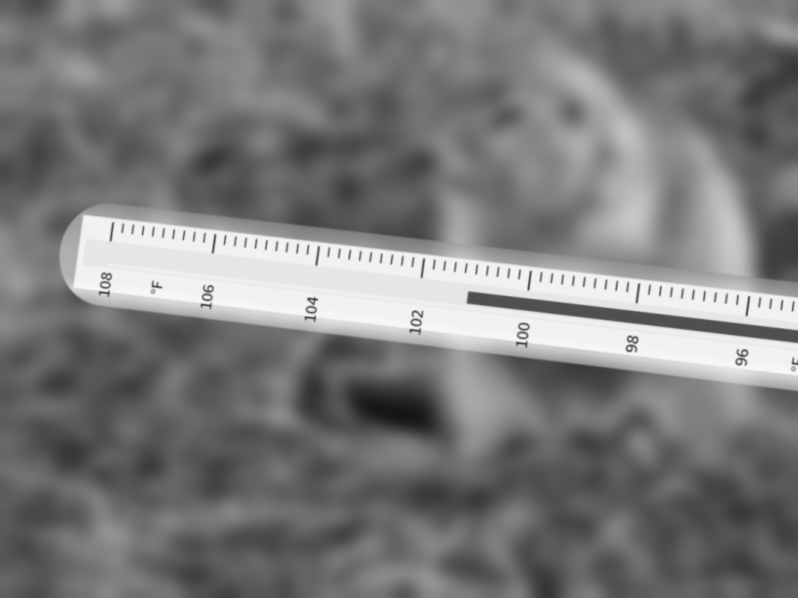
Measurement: 101.1 °F
